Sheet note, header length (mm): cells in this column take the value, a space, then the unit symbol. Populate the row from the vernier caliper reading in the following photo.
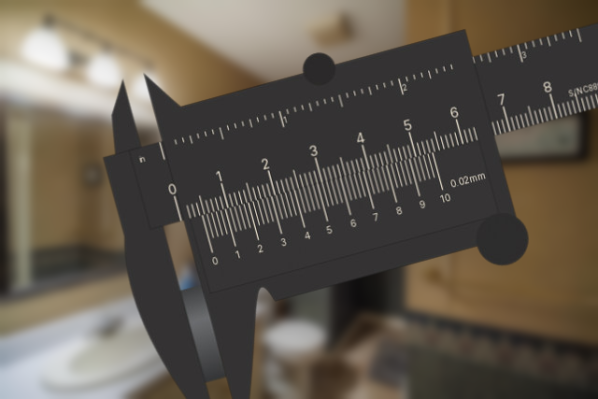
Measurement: 4.5 mm
